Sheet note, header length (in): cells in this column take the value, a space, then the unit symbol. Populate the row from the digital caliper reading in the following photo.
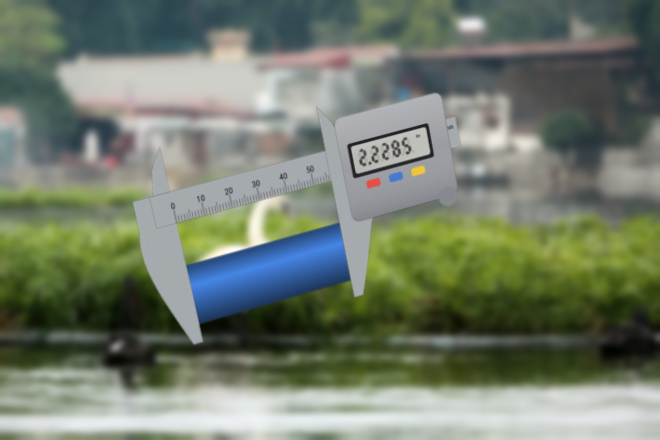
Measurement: 2.2285 in
